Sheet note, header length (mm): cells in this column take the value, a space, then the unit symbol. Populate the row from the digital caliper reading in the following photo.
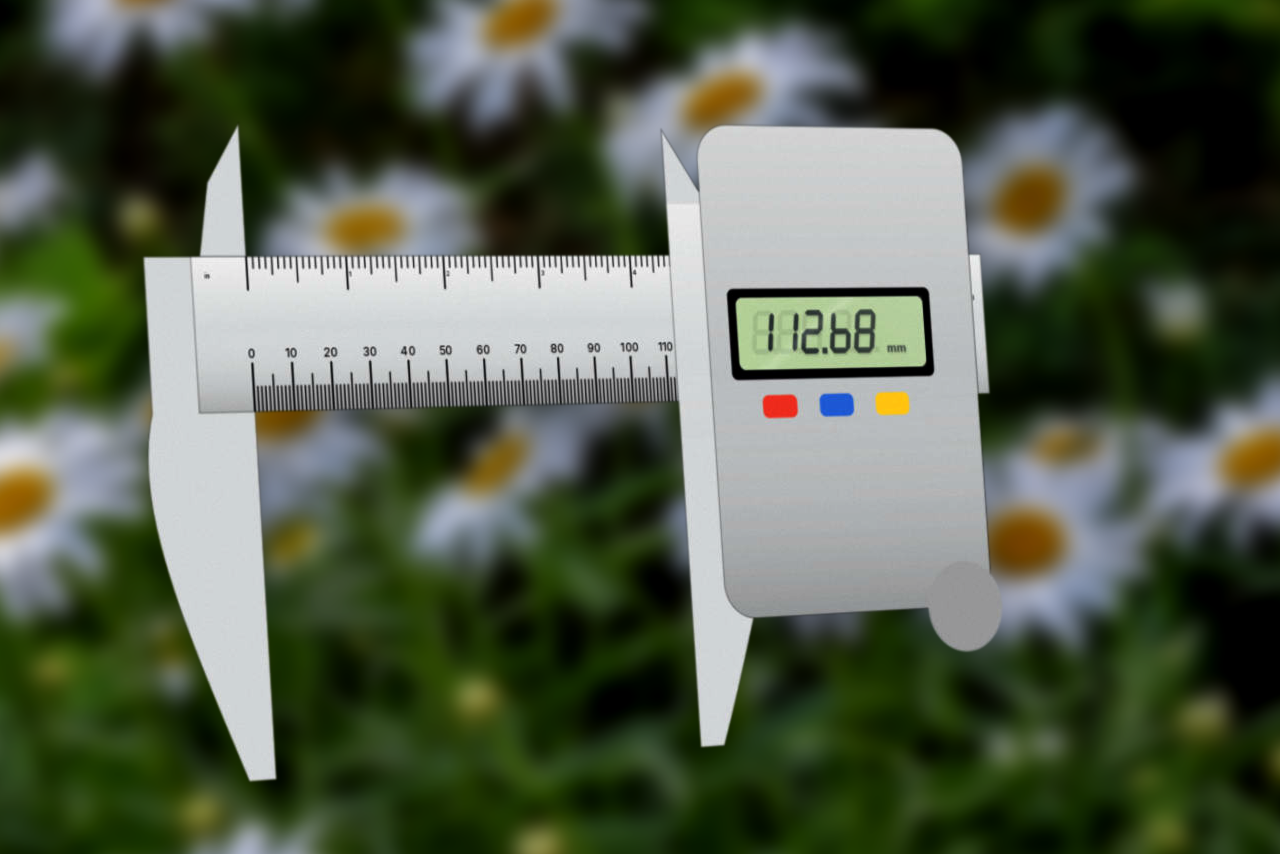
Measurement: 112.68 mm
